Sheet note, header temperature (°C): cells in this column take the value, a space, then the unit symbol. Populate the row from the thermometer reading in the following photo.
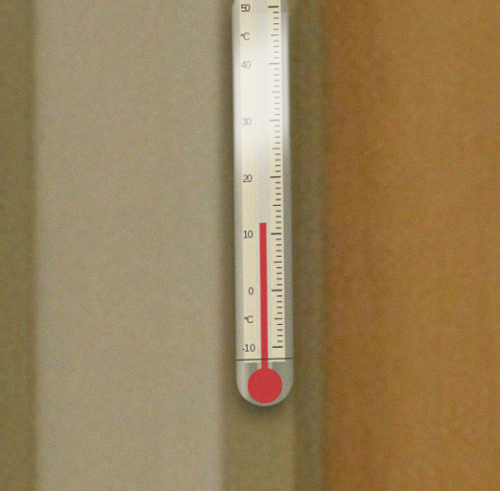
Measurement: 12 °C
